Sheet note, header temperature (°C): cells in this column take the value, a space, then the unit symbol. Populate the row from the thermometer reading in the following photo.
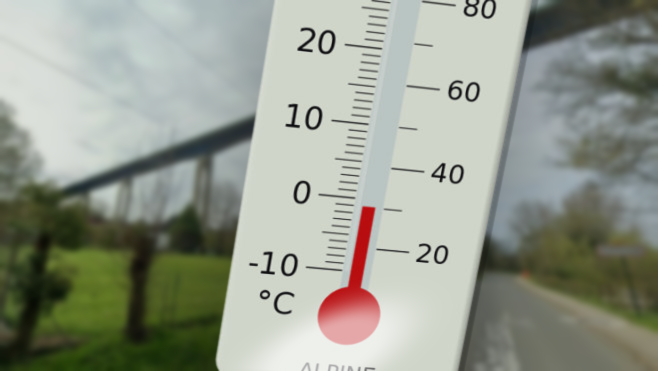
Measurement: -1 °C
